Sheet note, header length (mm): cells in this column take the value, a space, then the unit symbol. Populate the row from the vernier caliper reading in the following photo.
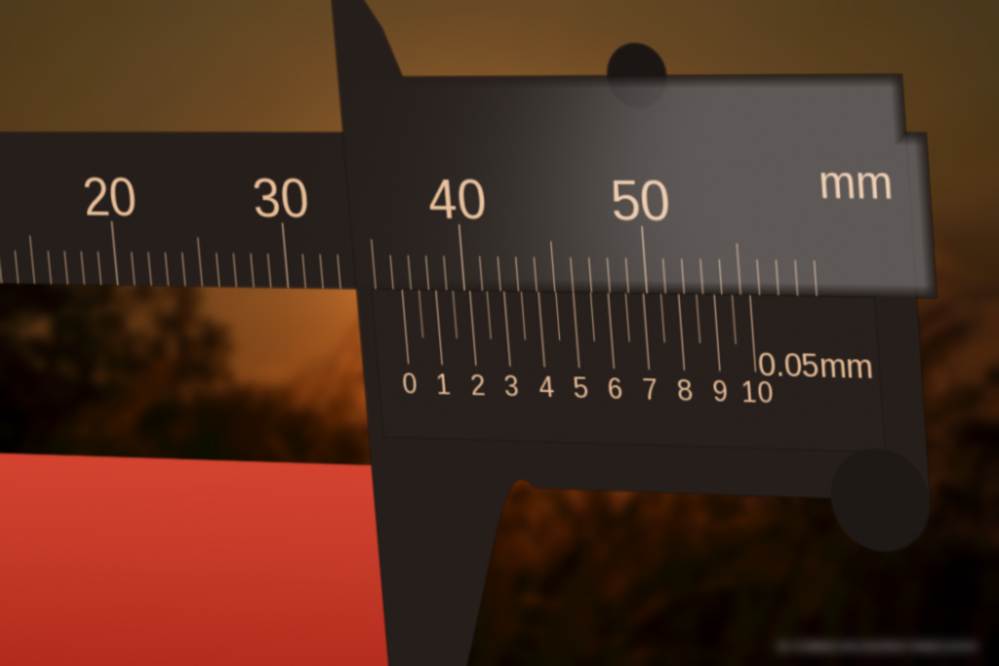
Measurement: 36.5 mm
